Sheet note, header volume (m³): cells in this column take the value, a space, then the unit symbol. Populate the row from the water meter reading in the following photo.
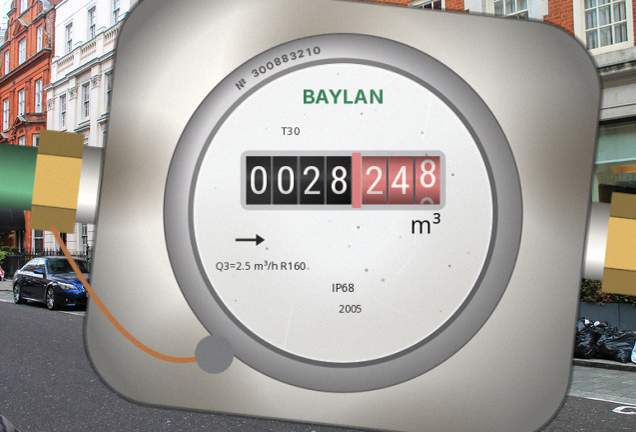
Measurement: 28.248 m³
